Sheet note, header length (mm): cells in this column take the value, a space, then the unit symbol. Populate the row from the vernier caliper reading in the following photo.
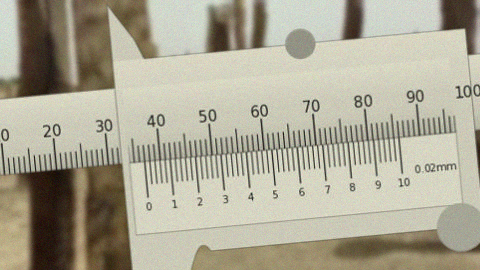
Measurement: 37.0 mm
